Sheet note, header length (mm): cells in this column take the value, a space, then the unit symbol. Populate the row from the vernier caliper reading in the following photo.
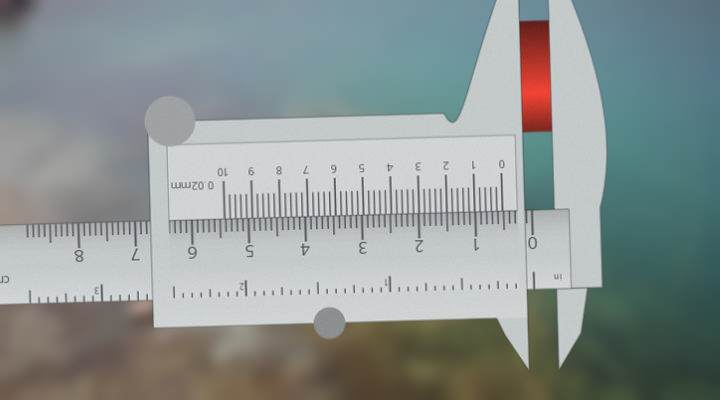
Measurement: 5.2 mm
